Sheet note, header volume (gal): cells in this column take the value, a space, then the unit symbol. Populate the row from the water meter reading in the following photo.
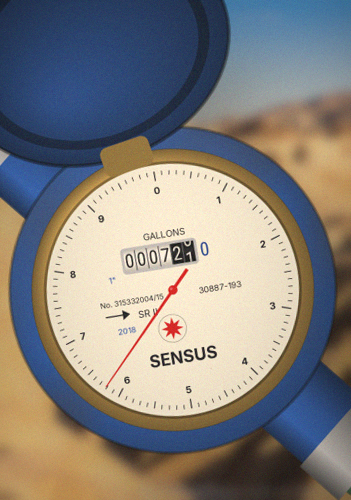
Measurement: 7206.2 gal
